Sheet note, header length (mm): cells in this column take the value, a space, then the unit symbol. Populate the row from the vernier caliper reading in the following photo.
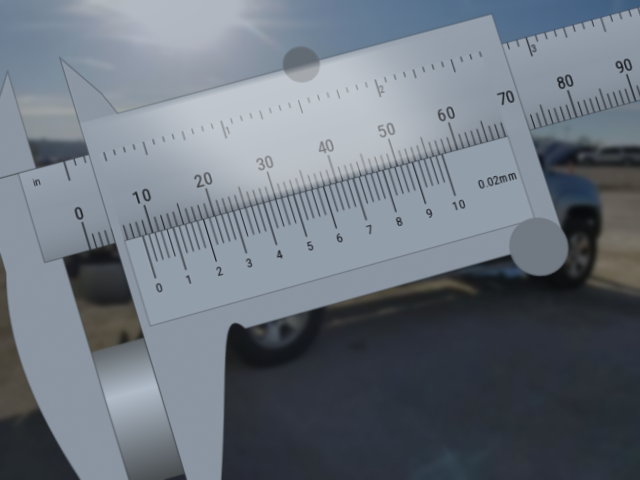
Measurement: 8.4 mm
